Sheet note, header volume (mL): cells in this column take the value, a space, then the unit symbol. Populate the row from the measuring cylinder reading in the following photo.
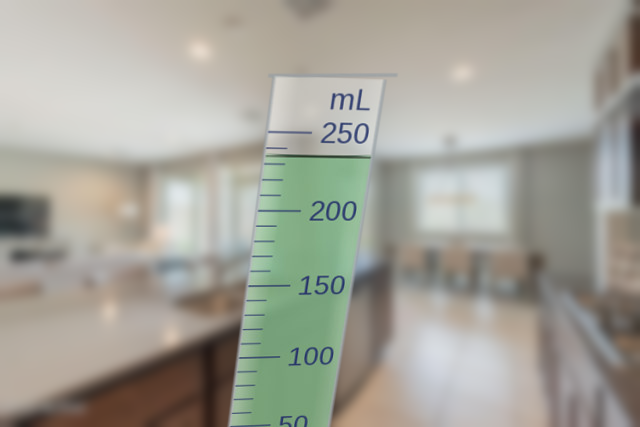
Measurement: 235 mL
